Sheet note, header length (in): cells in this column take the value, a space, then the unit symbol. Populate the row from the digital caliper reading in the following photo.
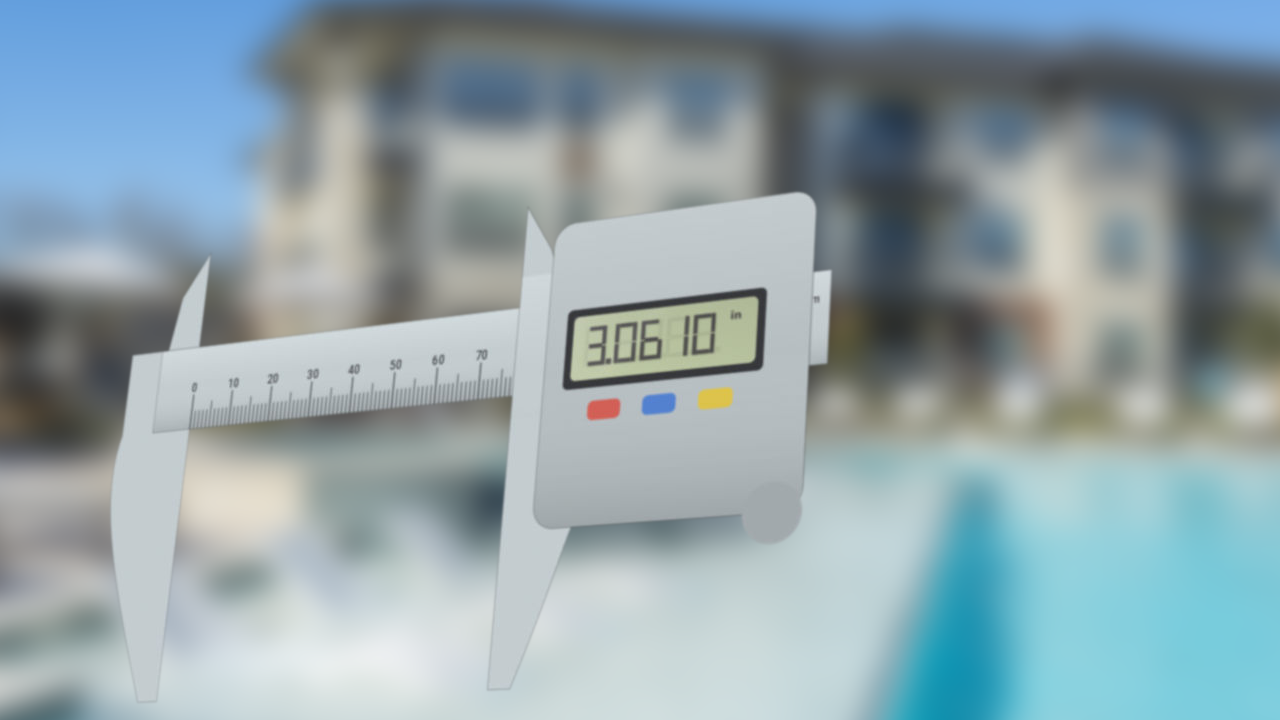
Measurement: 3.0610 in
